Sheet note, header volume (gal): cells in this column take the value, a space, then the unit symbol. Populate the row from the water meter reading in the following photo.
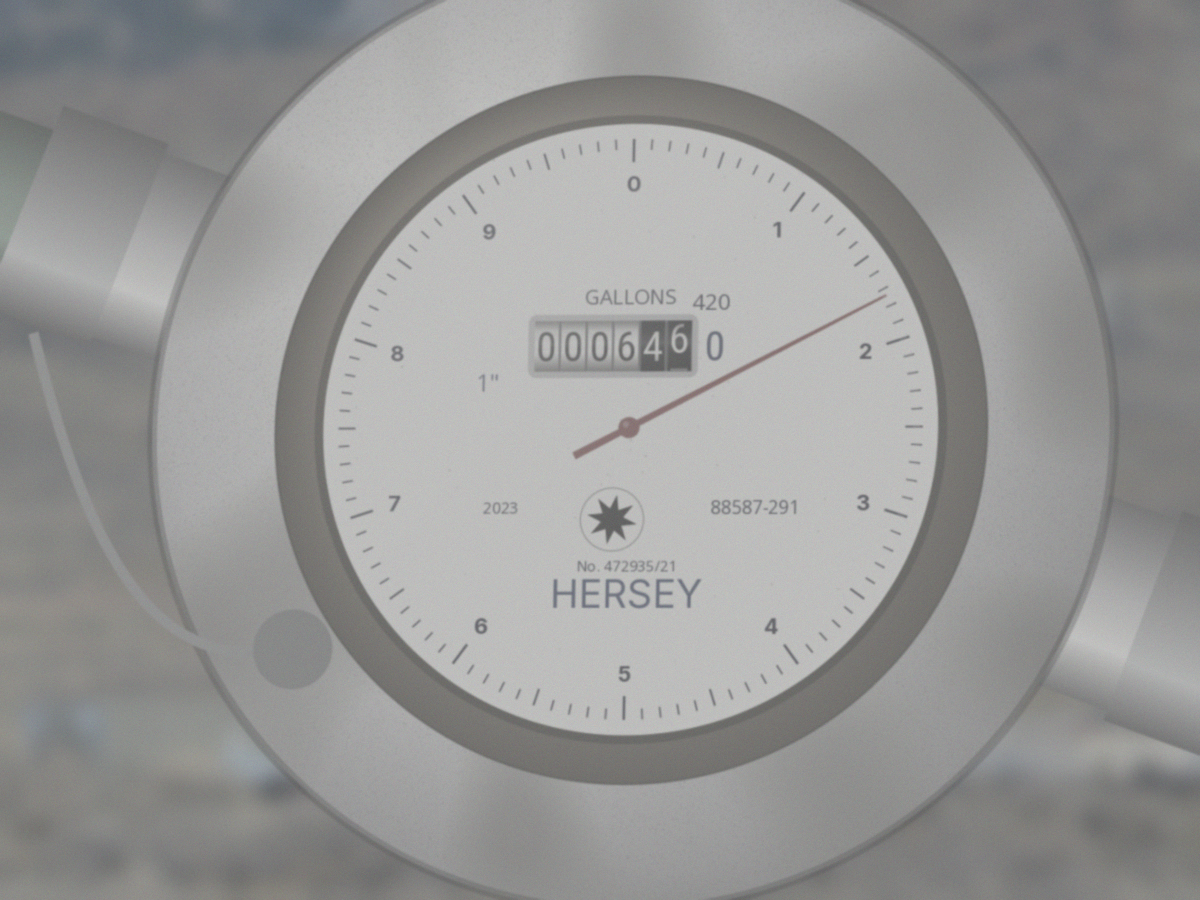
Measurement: 6461.7 gal
